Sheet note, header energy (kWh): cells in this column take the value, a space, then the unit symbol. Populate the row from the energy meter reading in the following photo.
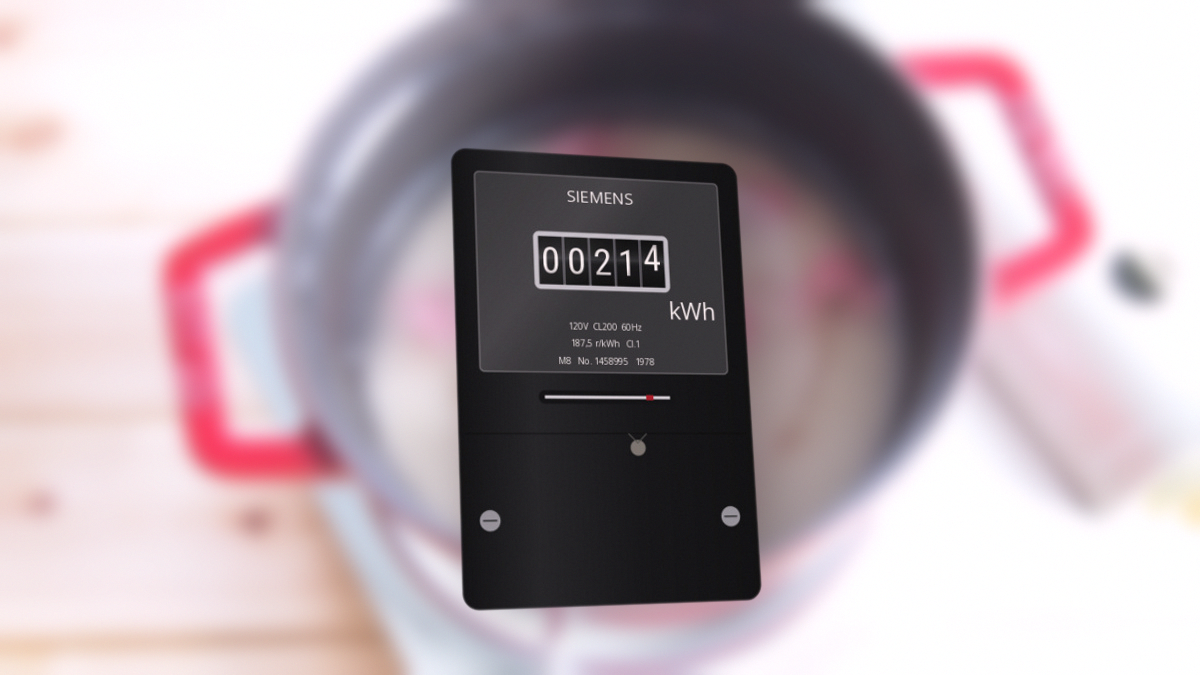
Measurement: 214 kWh
